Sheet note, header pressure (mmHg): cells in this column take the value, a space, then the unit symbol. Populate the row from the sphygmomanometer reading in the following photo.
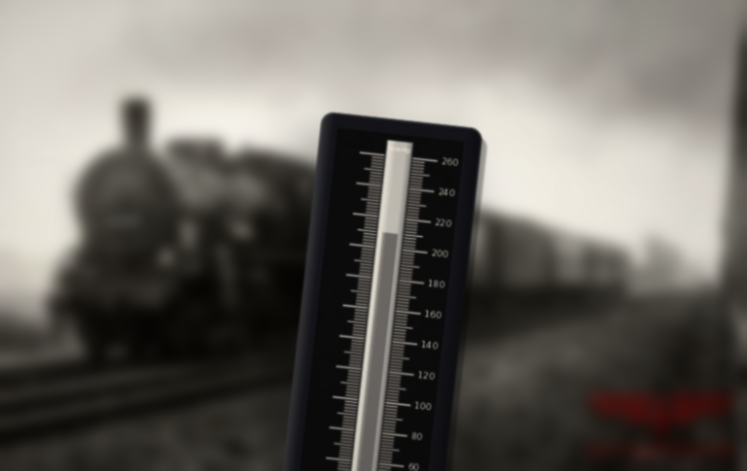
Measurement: 210 mmHg
